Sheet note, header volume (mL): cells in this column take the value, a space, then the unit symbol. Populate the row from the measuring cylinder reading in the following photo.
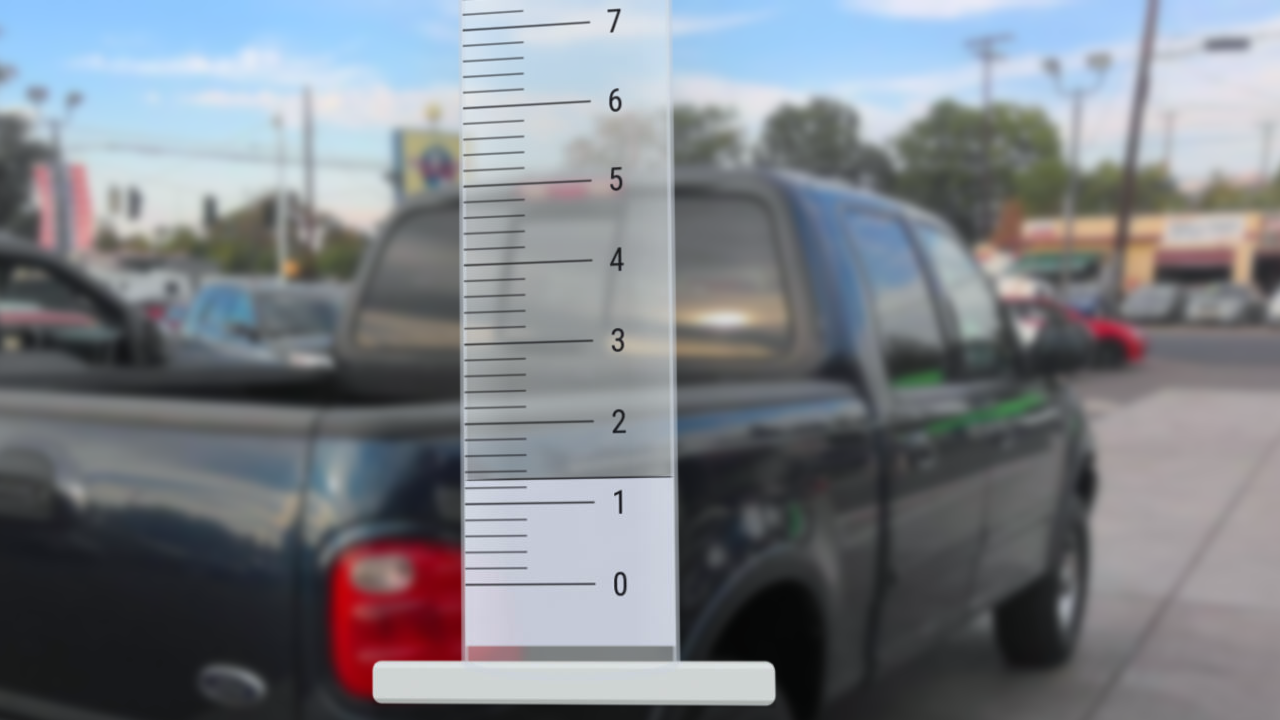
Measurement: 1.3 mL
